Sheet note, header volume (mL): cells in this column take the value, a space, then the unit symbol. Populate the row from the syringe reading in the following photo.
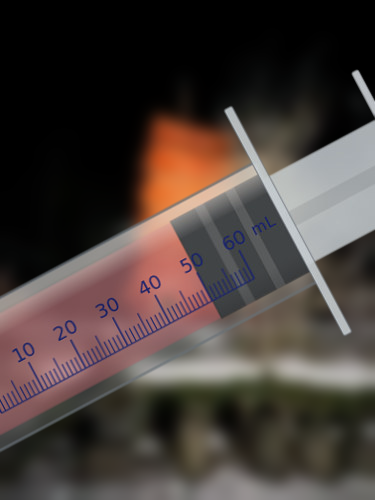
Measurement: 50 mL
